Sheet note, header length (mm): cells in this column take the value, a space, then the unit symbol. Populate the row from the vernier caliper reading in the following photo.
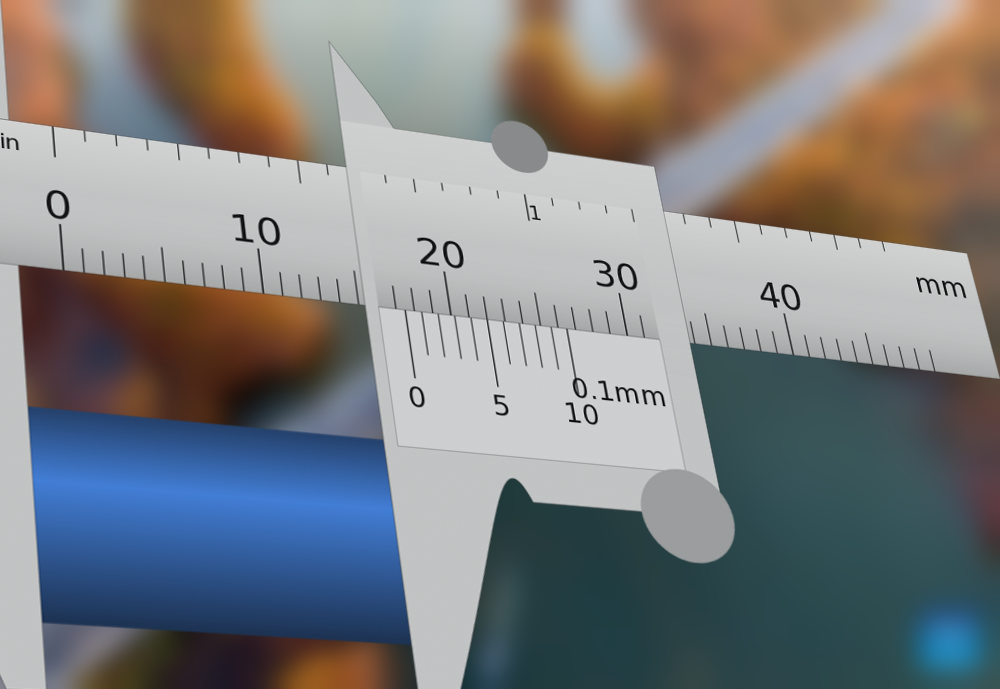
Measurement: 17.5 mm
